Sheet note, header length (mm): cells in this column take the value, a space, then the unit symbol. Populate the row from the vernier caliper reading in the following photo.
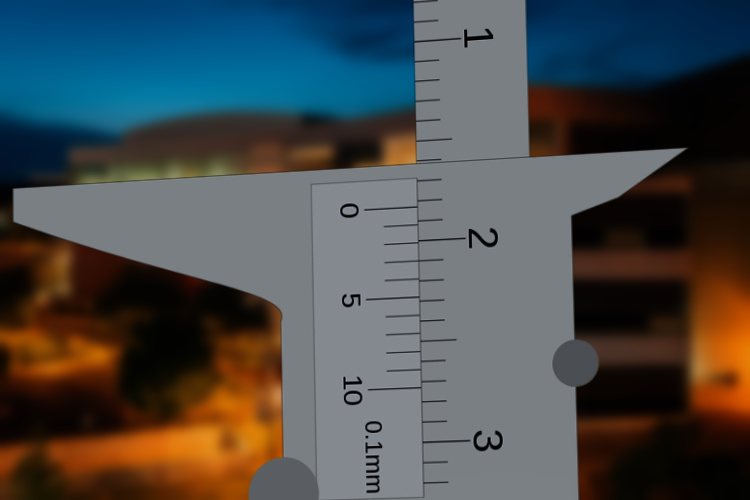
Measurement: 18.3 mm
